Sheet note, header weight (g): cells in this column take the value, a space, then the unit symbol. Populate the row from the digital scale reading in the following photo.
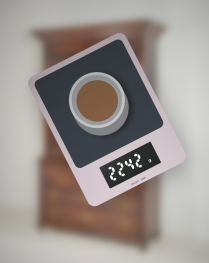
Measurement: 2242 g
